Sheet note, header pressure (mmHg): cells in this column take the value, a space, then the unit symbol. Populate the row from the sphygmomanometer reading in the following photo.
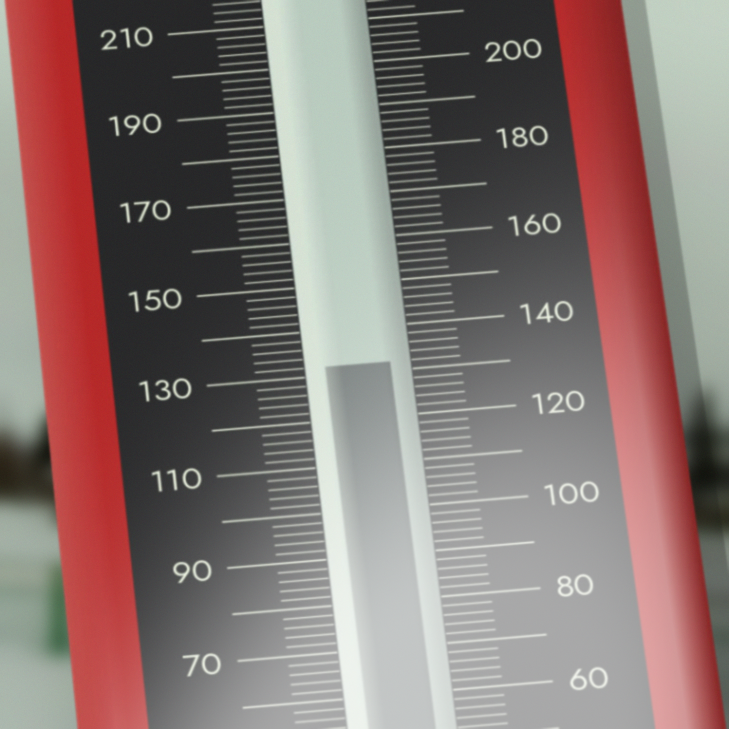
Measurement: 132 mmHg
